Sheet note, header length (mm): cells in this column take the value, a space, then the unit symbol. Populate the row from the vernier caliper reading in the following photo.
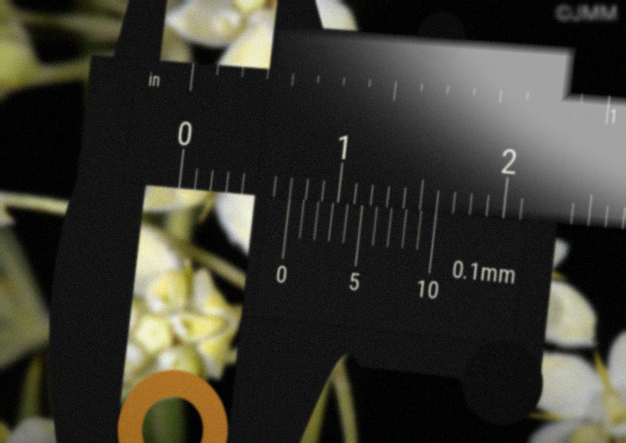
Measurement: 7.0 mm
